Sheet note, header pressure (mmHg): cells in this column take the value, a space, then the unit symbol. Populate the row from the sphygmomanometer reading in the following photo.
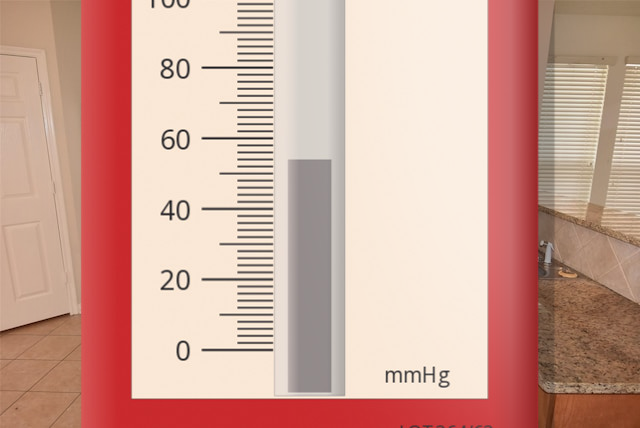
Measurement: 54 mmHg
